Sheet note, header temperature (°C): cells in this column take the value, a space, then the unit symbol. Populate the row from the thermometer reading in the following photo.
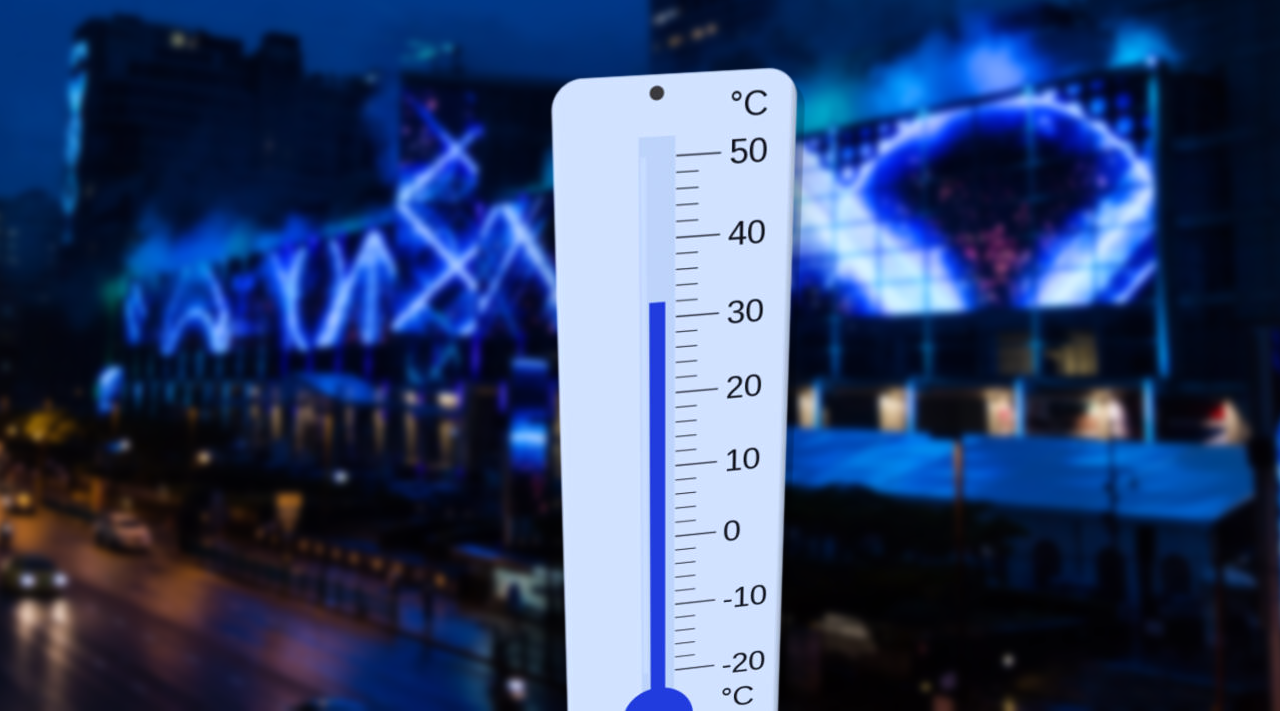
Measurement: 32 °C
